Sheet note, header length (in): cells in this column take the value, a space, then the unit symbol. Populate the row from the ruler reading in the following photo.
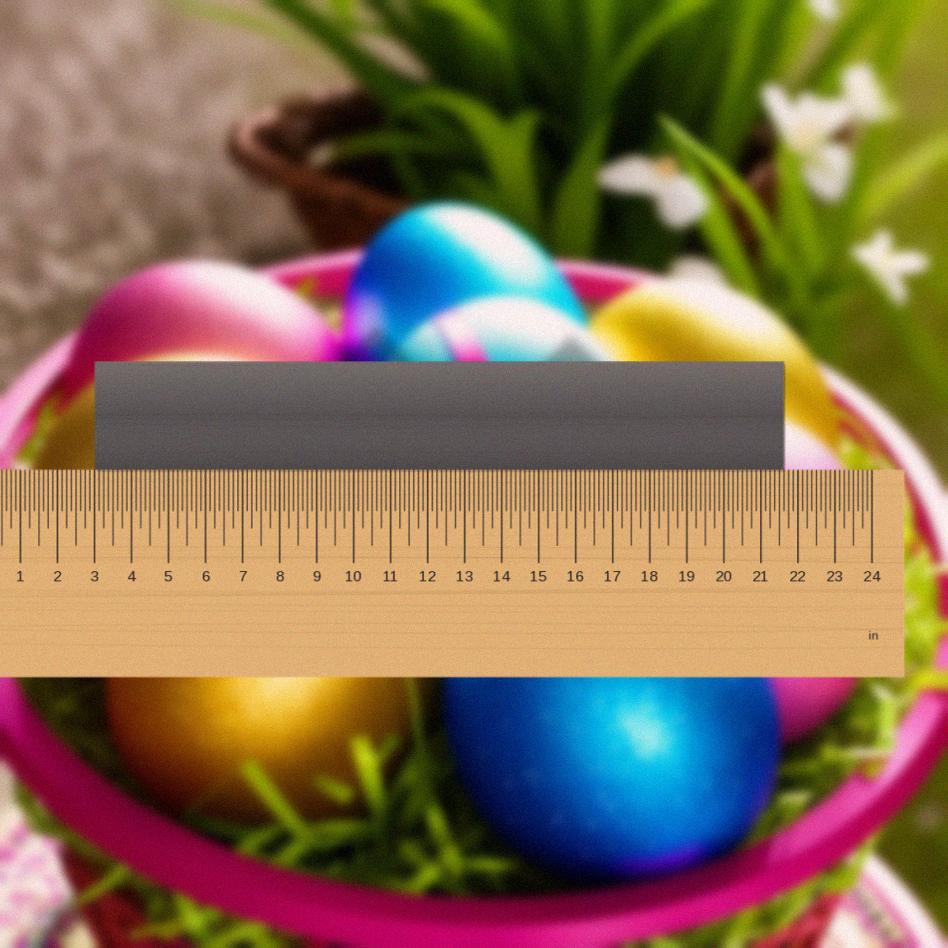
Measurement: 18.625 in
